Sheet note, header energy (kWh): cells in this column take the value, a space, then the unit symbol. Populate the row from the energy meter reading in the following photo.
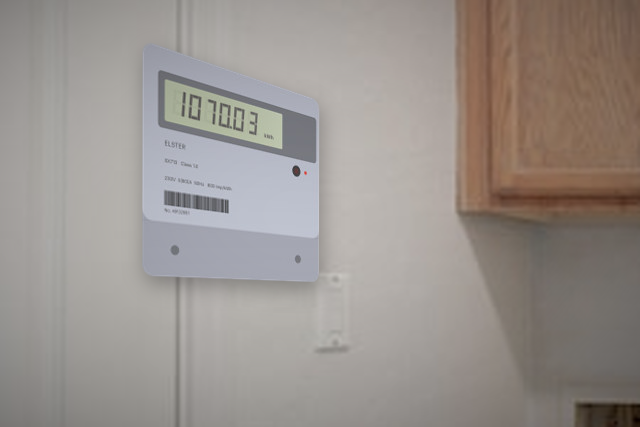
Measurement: 1070.03 kWh
